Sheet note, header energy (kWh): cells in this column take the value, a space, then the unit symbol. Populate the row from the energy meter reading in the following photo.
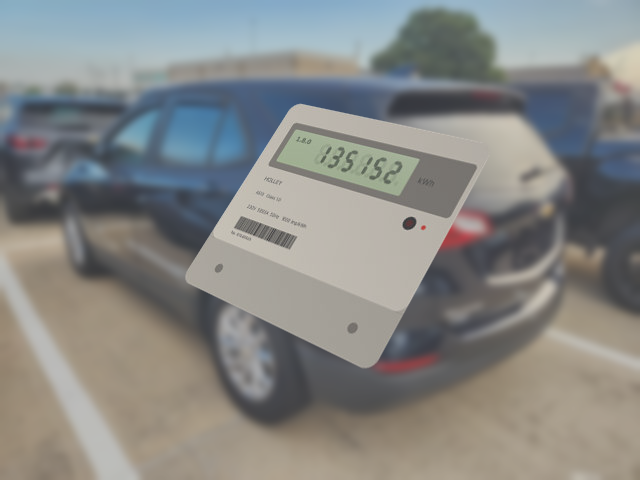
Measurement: 135152 kWh
